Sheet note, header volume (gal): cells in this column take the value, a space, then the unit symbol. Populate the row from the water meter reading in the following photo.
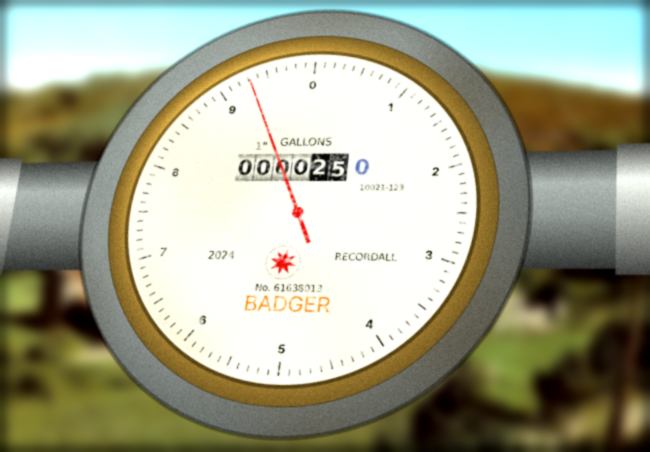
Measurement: 249.3 gal
